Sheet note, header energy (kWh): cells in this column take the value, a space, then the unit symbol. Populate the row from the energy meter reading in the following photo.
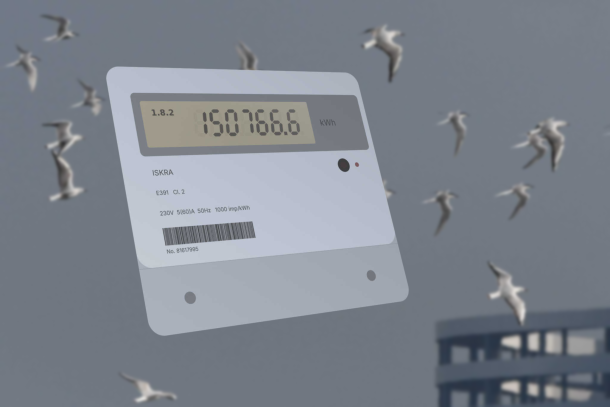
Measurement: 150766.6 kWh
